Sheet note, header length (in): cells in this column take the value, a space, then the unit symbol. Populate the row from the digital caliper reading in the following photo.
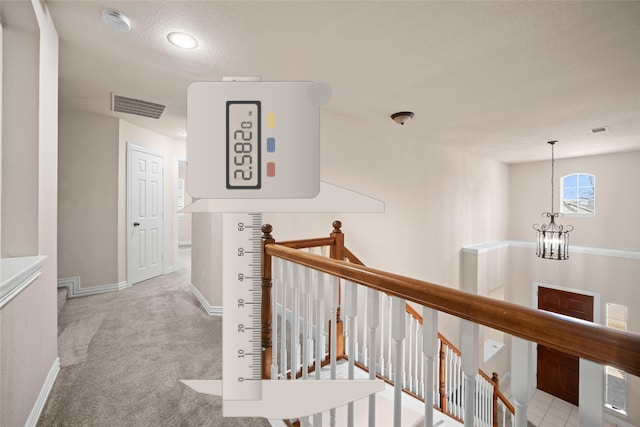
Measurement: 2.5820 in
